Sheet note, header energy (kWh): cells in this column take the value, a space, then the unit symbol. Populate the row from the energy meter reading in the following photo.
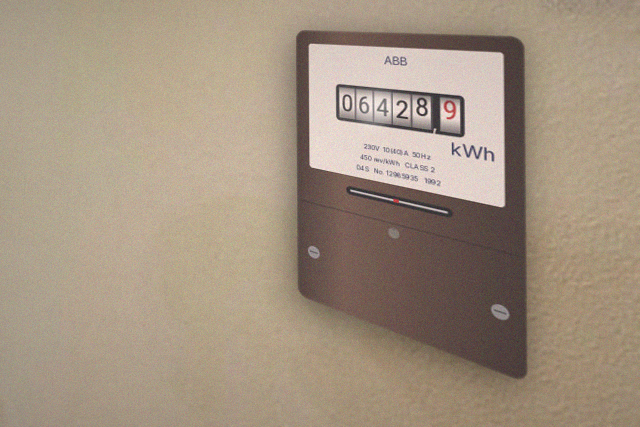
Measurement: 6428.9 kWh
